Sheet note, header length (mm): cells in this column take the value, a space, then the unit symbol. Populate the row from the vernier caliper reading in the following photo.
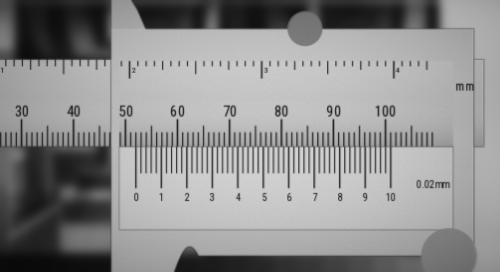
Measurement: 52.0 mm
